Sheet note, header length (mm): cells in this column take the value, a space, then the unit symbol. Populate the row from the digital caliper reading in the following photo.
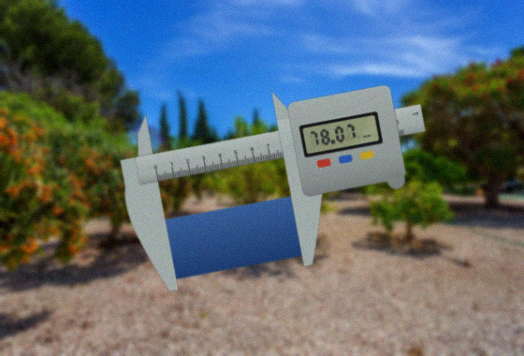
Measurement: 78.07 mm
